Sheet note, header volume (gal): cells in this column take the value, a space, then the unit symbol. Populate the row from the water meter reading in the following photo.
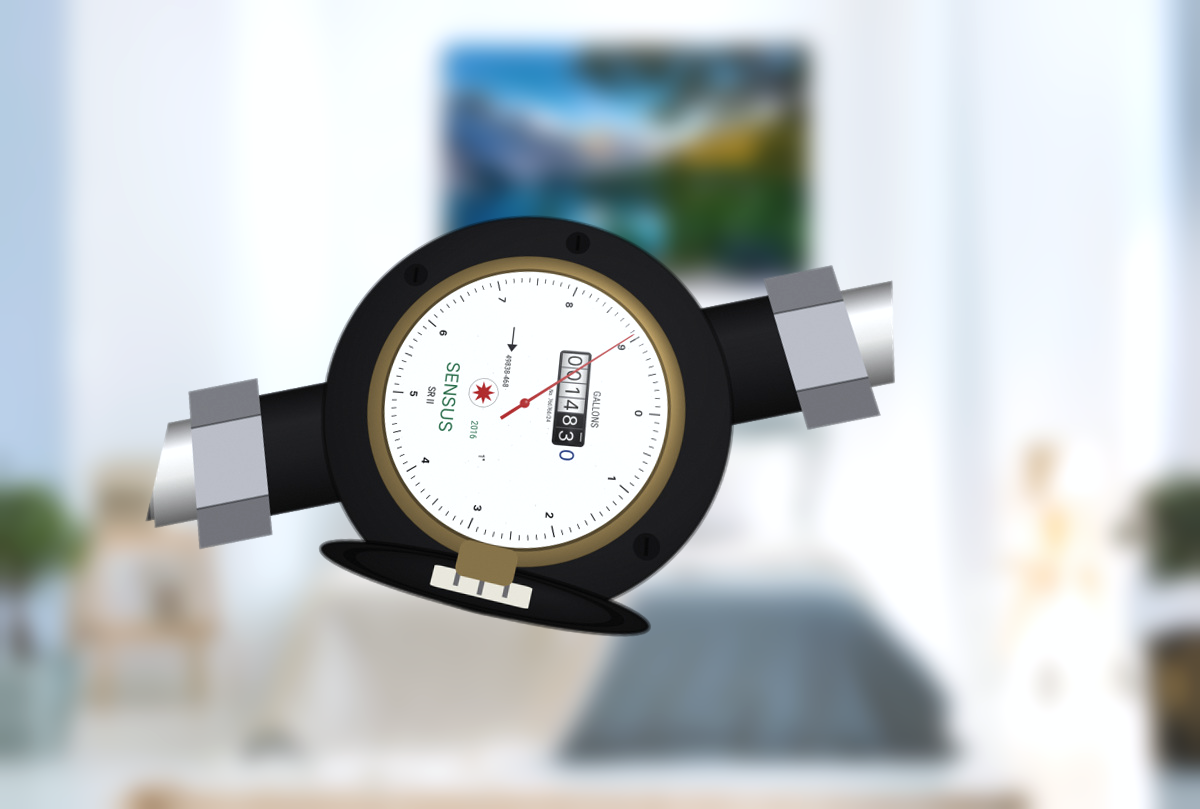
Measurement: 14828.9 gal
